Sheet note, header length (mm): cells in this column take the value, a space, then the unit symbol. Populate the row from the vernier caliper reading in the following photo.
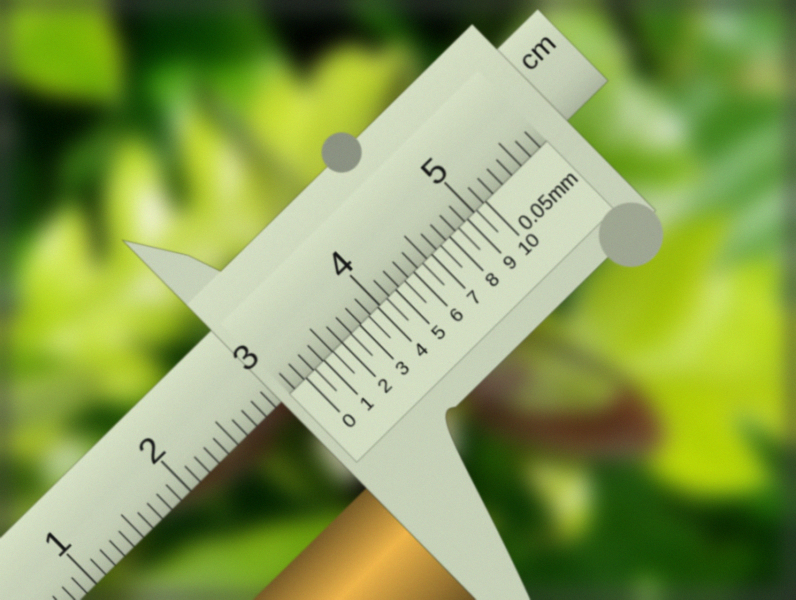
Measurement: 32.2 mm
